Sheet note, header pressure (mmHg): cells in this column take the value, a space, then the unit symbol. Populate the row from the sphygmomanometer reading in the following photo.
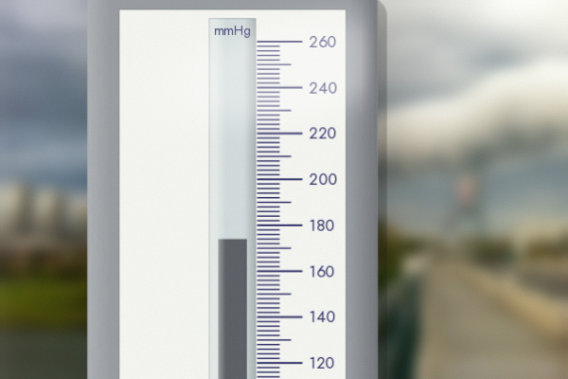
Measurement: 174 mmHg
